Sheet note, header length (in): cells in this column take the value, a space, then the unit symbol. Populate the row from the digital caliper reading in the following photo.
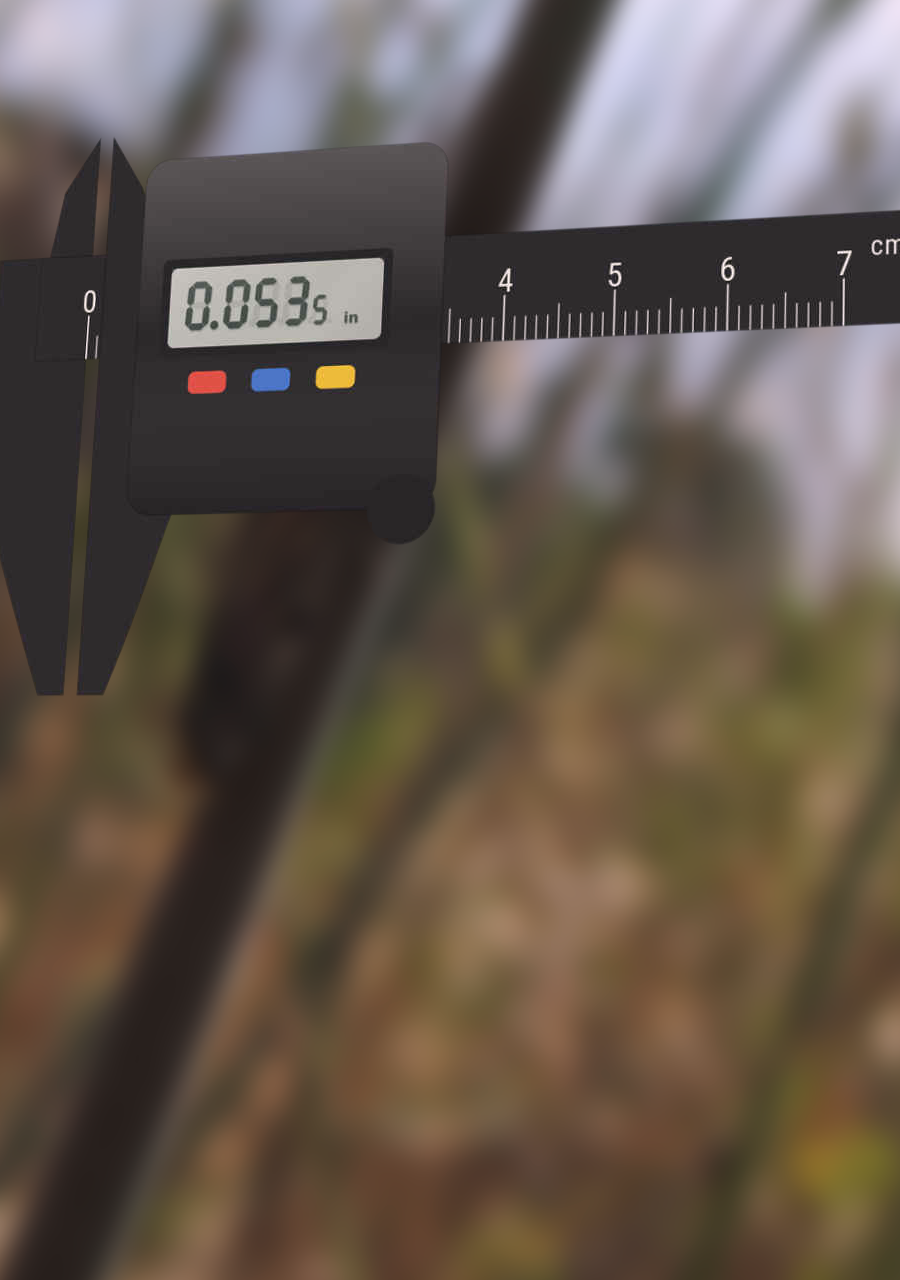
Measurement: 0.0535 in
